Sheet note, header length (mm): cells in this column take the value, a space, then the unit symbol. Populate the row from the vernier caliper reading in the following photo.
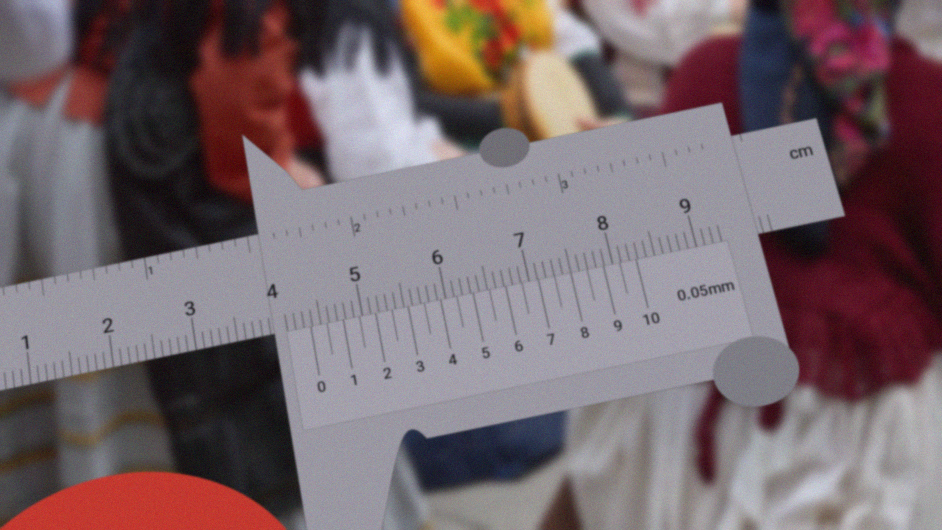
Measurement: 43.8 mm
